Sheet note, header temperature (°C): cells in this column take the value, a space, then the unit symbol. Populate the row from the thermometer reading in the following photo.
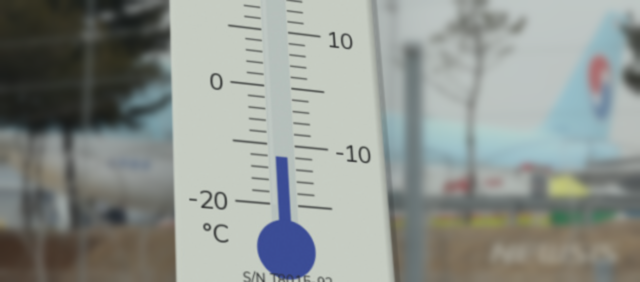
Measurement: -12 °C
